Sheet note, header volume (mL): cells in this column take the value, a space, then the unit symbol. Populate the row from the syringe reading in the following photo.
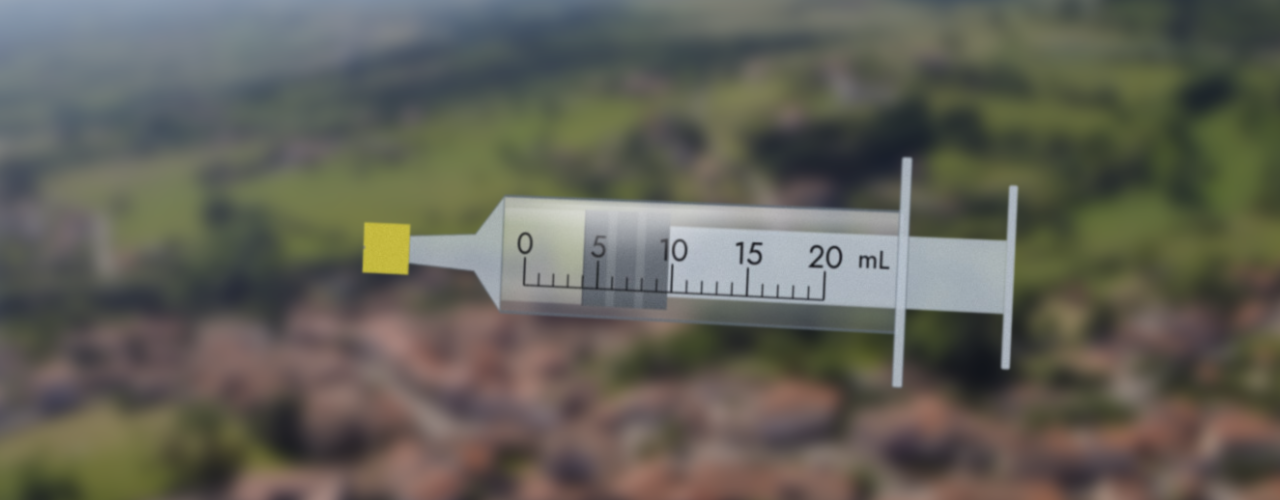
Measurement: 4 mL
